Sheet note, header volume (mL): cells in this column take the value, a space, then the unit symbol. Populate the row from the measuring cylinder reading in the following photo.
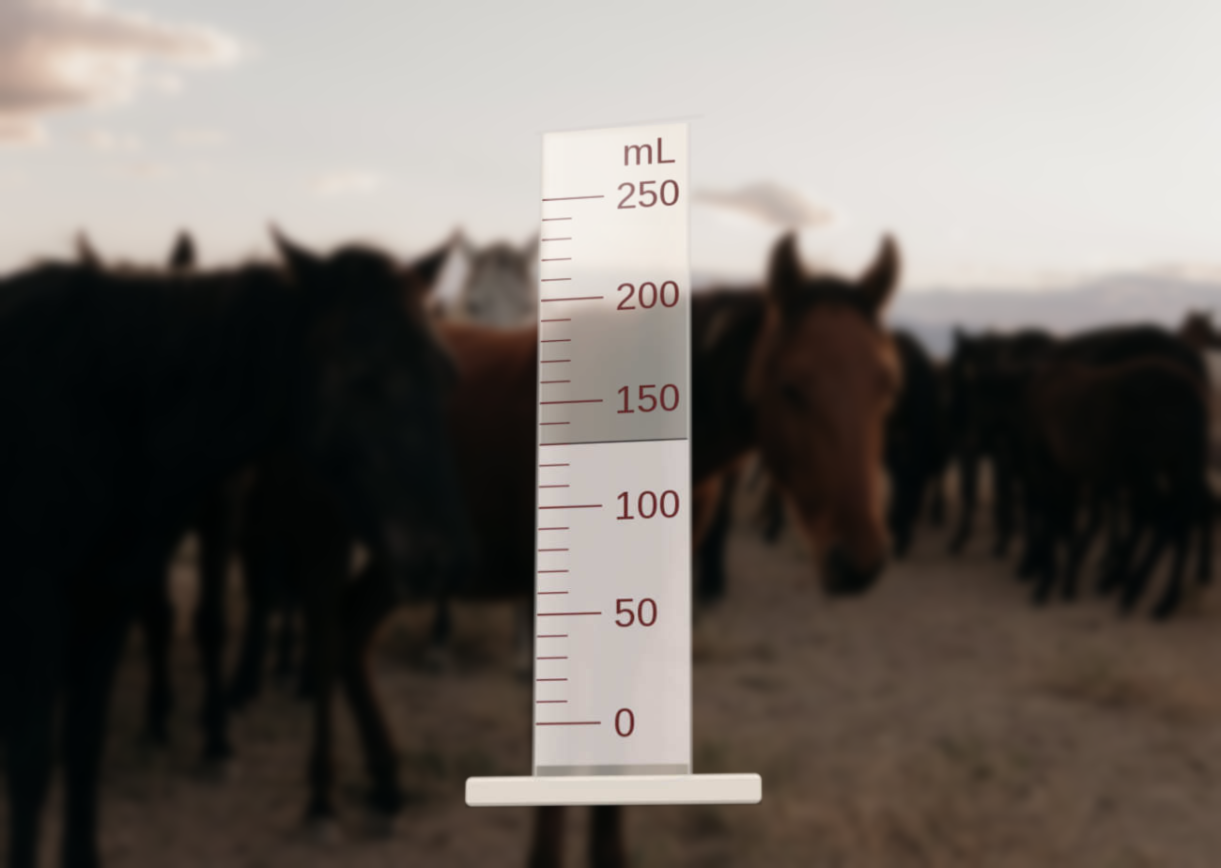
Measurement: 130 mL
